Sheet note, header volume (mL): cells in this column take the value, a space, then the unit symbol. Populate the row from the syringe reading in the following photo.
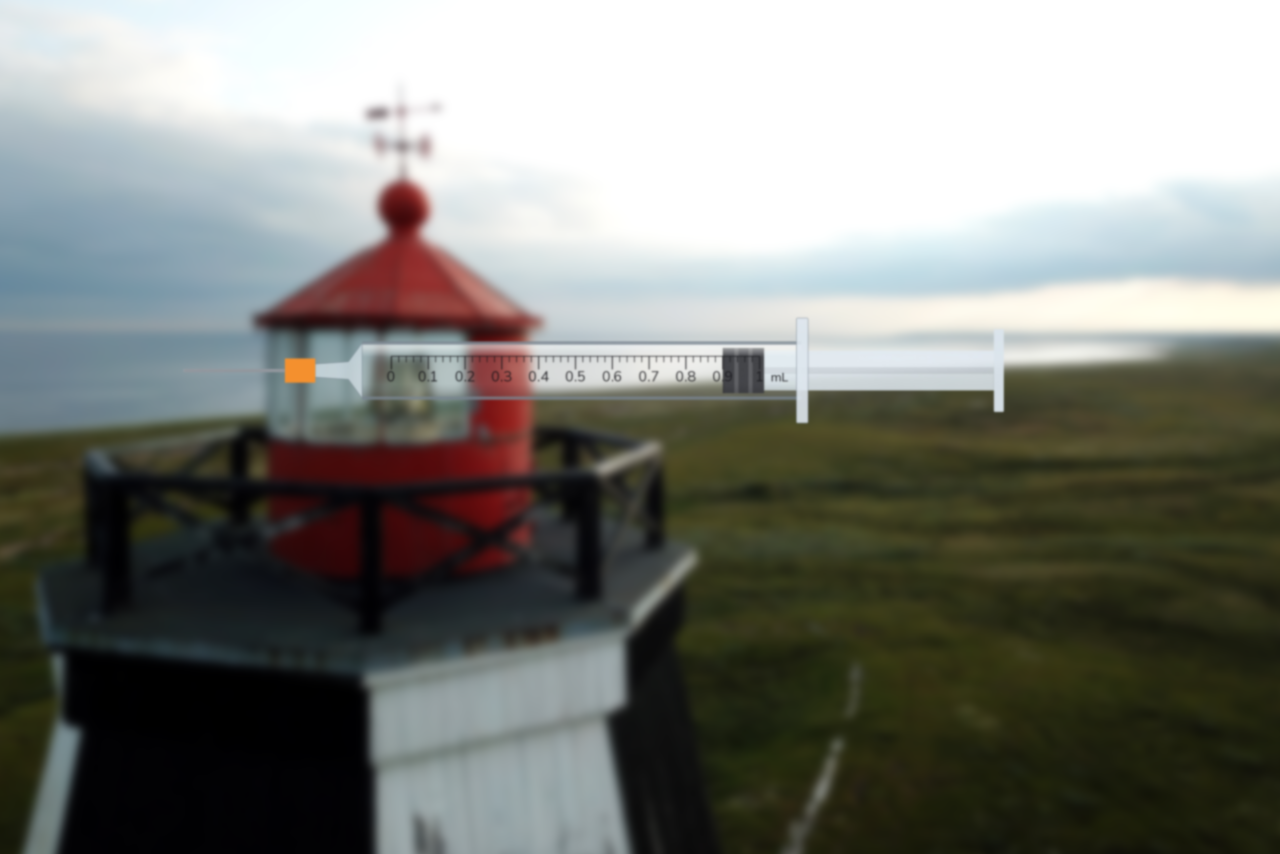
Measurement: 0.9 mL
